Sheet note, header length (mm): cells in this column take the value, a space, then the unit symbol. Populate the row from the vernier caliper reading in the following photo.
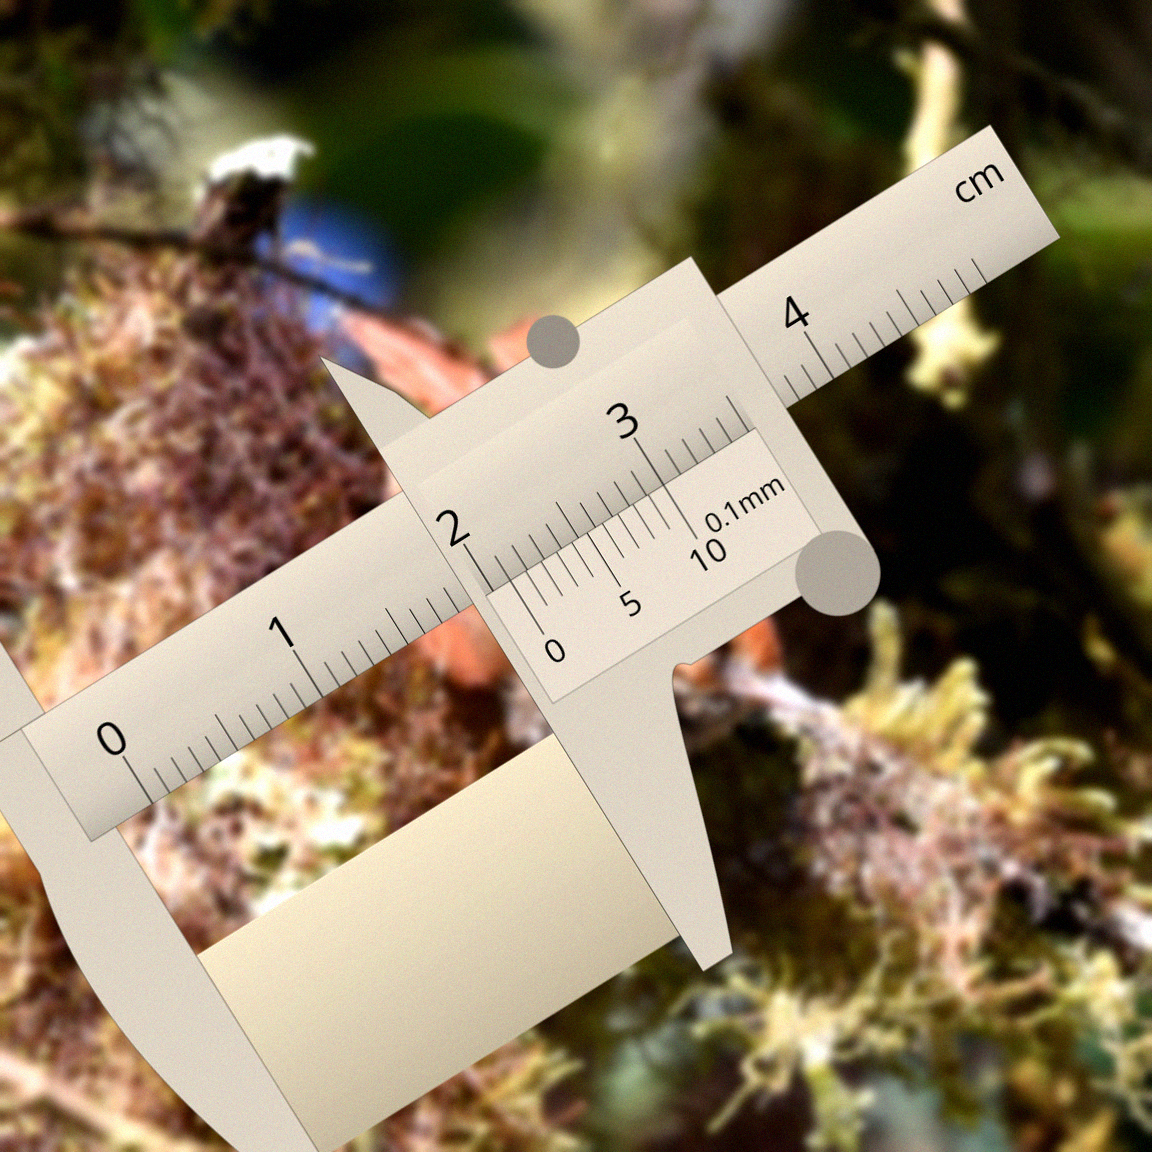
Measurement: 21.0 mm
